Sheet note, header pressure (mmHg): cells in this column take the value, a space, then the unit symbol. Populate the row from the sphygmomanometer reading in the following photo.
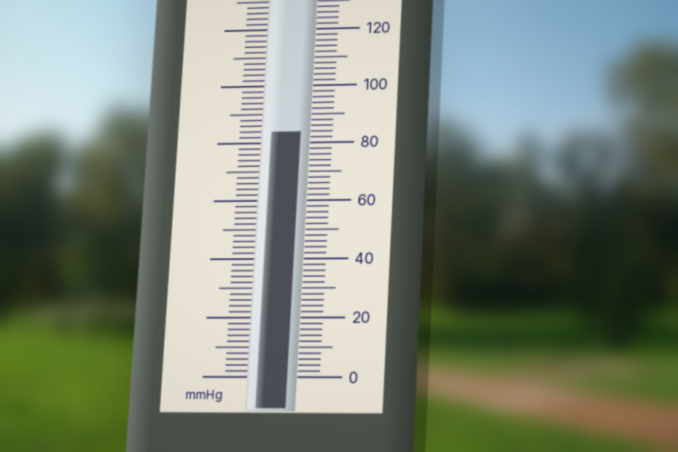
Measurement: 84 mmHg
